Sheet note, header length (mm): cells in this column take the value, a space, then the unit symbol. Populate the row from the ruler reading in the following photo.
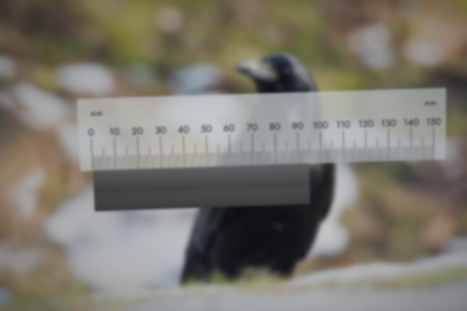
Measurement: 95 mm
